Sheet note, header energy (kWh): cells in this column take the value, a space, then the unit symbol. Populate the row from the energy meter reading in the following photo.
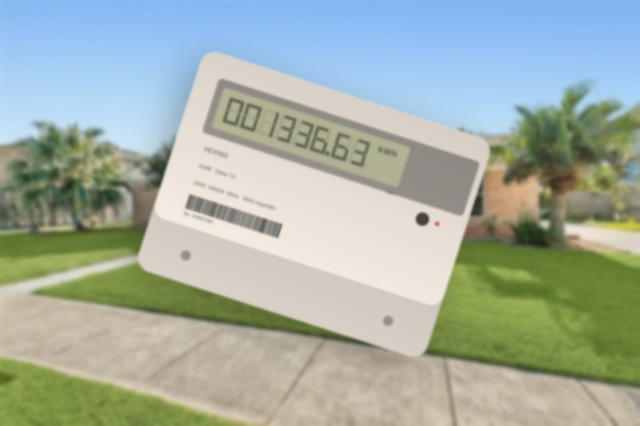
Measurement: 1336.63 kWh
